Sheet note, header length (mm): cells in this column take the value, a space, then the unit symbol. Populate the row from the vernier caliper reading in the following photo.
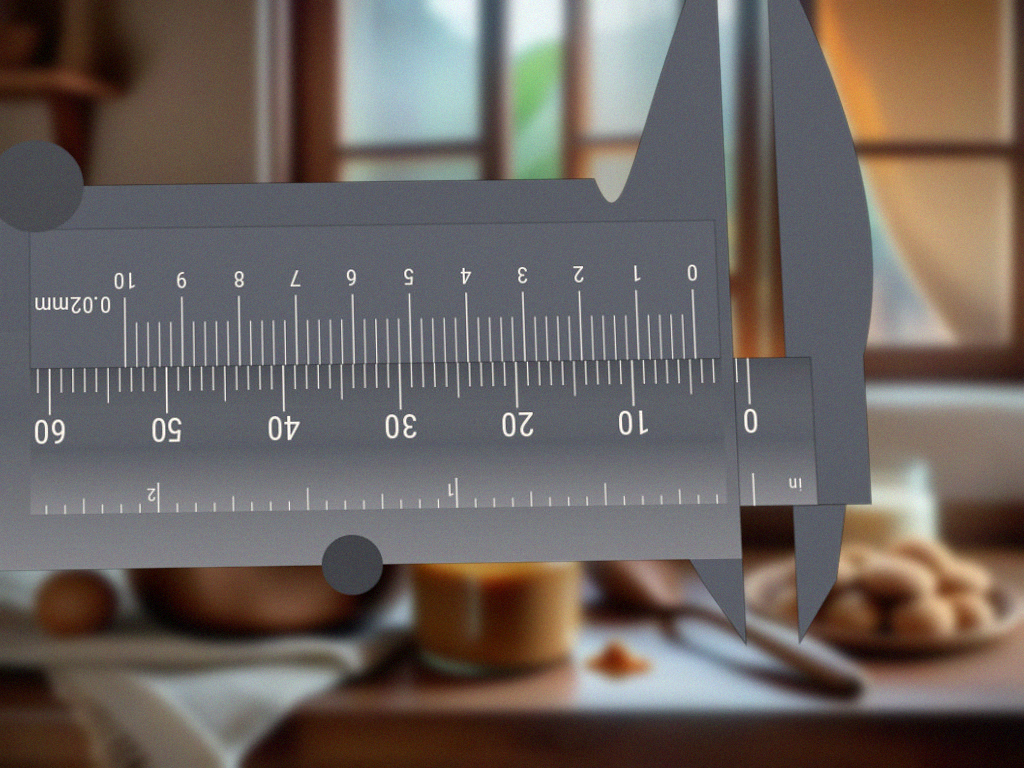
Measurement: 4.5 mm
